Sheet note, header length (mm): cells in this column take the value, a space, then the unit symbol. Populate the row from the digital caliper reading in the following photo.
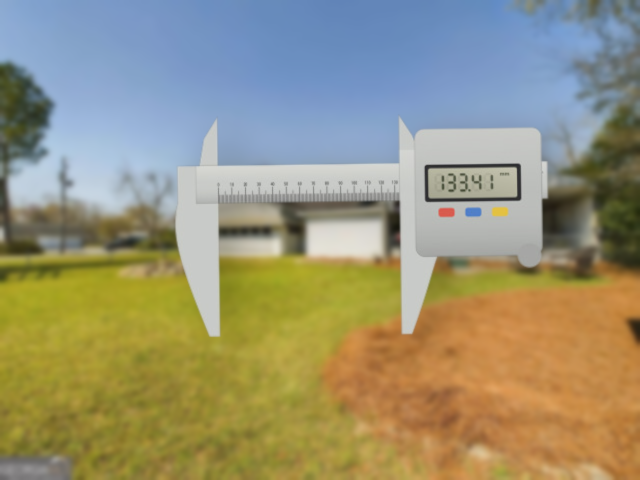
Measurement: 133.41 mm
